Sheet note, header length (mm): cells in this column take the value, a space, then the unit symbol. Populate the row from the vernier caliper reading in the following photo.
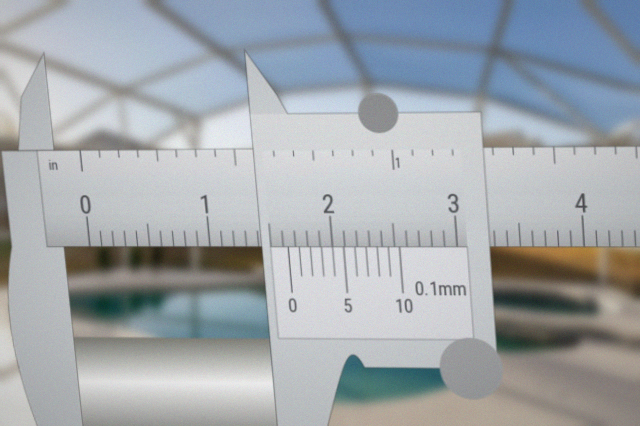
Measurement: 16.4 mm
